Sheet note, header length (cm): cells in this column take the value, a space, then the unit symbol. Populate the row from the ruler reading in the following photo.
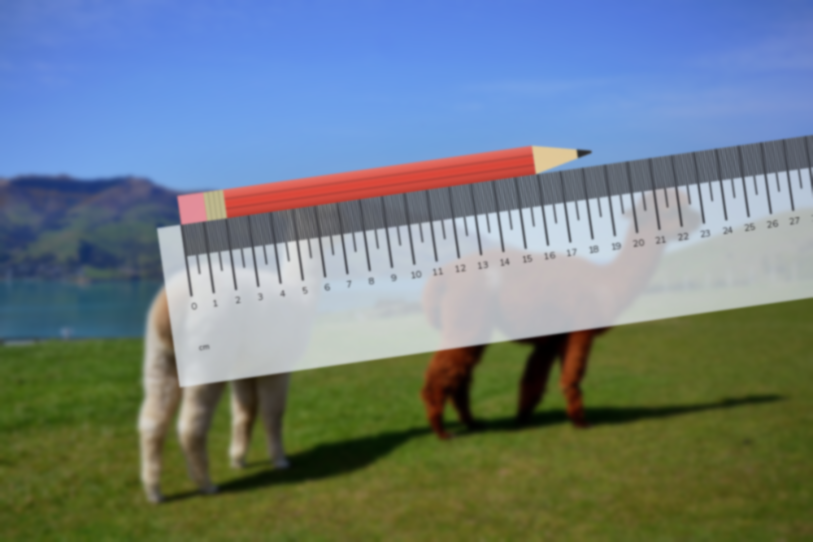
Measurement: 18.5 cm
